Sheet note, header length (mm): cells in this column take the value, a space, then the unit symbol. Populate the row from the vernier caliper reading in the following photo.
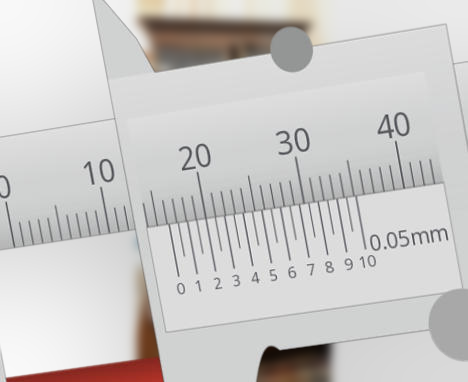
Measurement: 16.2 mm
